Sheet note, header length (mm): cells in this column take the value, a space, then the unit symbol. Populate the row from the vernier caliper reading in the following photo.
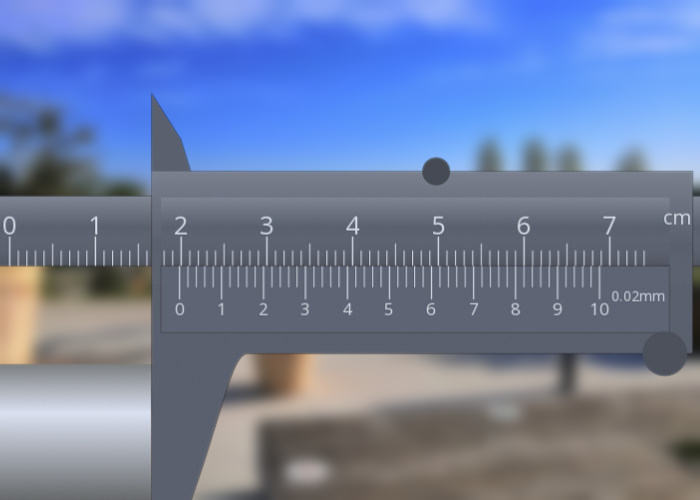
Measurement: 19.8 mm
